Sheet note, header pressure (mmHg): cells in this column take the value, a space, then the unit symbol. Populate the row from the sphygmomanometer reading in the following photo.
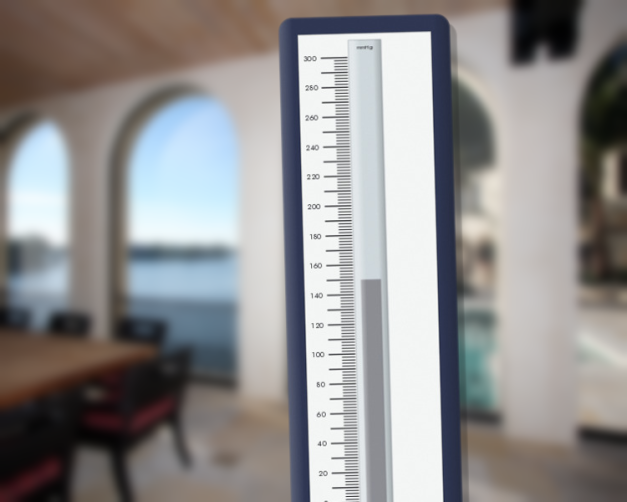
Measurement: 150 mmHg
